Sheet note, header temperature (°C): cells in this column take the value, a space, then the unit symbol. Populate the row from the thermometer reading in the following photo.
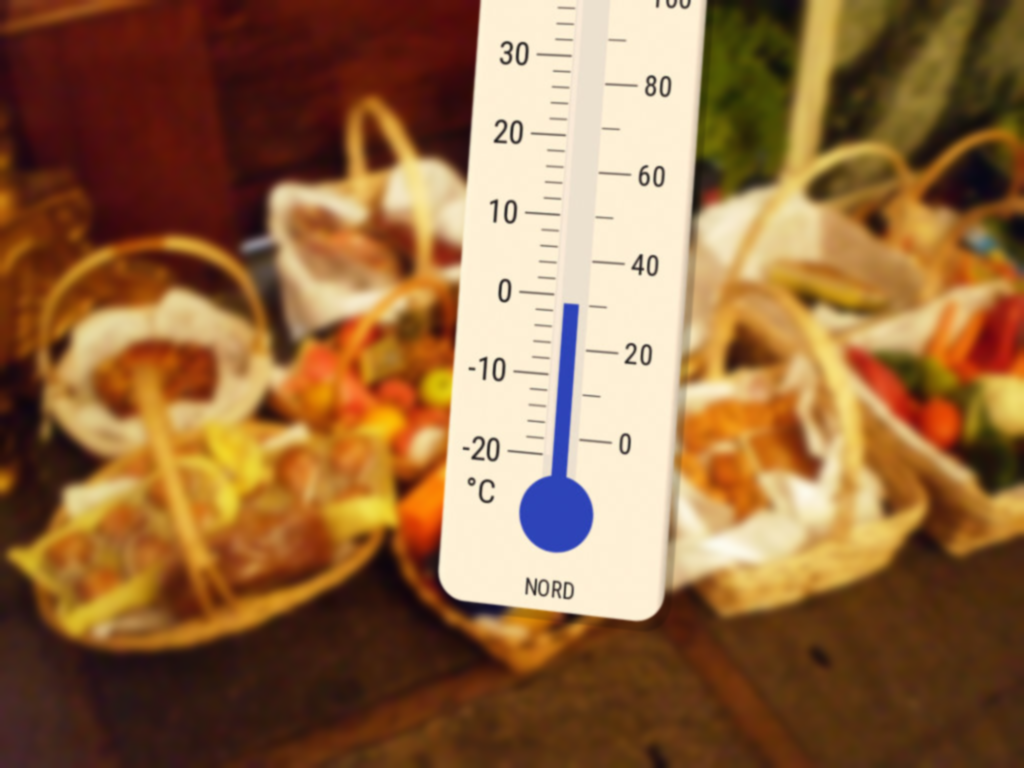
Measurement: -1 °C
